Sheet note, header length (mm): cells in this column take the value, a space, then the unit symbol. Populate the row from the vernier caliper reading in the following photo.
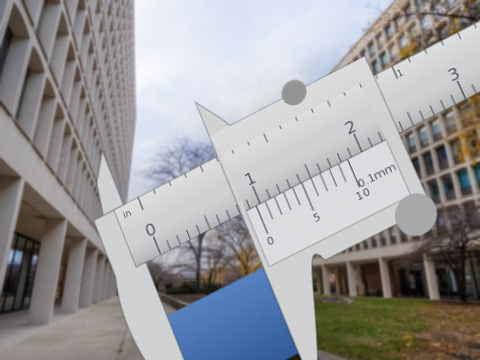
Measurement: 9.6 mm
